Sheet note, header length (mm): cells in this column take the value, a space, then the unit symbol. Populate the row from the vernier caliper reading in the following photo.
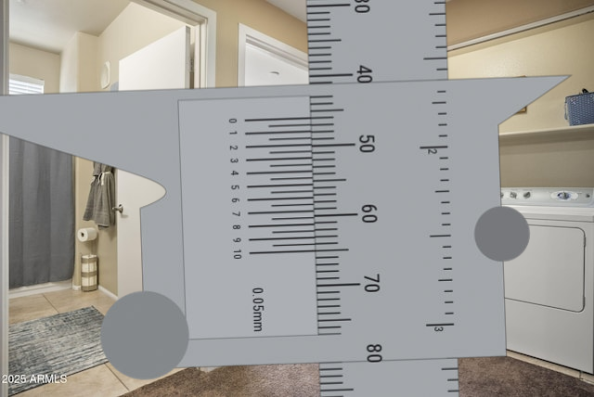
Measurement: 46.0 mm
